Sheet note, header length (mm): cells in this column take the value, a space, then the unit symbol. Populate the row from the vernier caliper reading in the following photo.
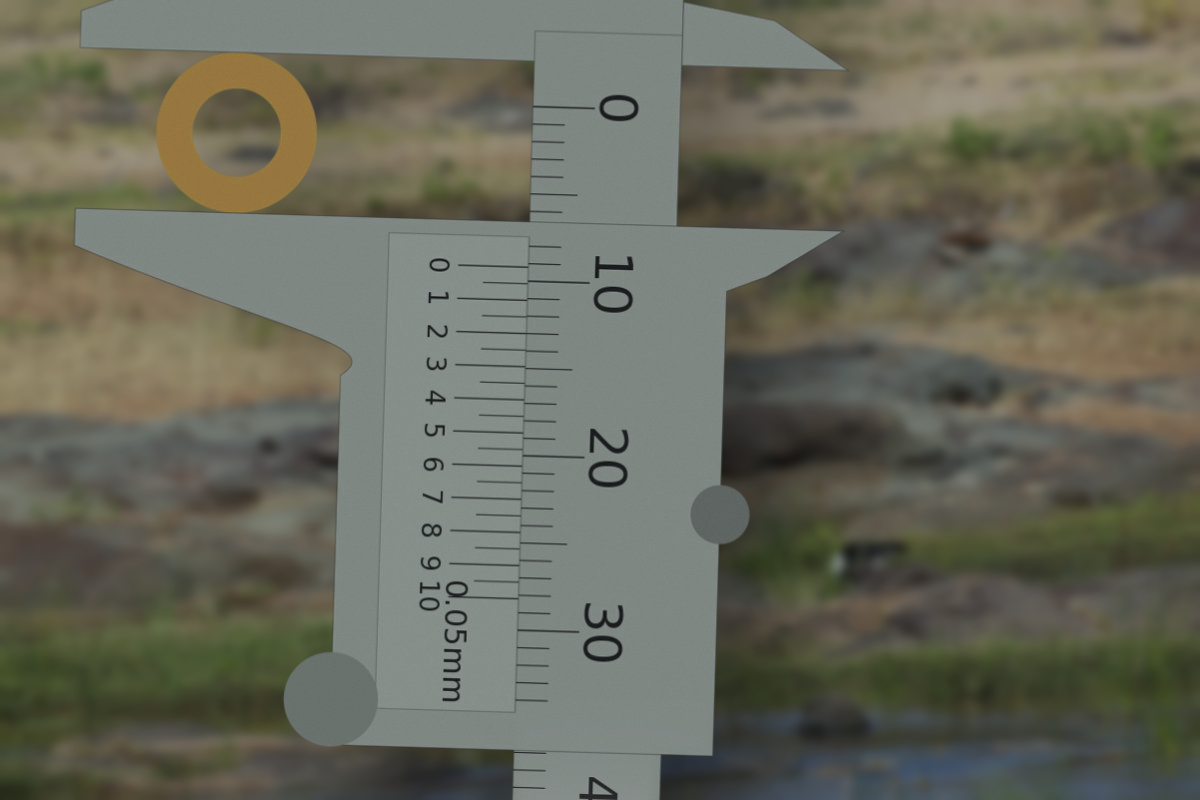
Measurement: 9.2 mm
